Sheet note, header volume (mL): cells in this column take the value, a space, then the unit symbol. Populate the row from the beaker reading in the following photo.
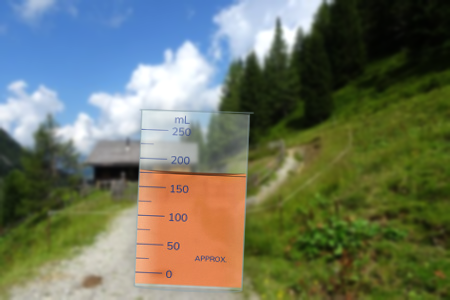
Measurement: 175 mL
